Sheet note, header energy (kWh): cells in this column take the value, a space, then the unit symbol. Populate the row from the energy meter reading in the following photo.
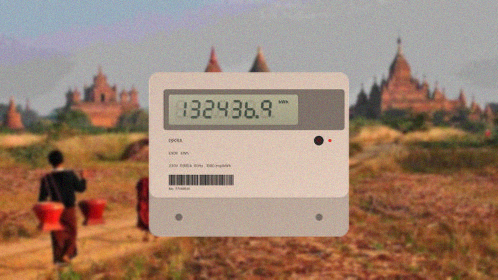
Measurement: 132436.9 kWh
